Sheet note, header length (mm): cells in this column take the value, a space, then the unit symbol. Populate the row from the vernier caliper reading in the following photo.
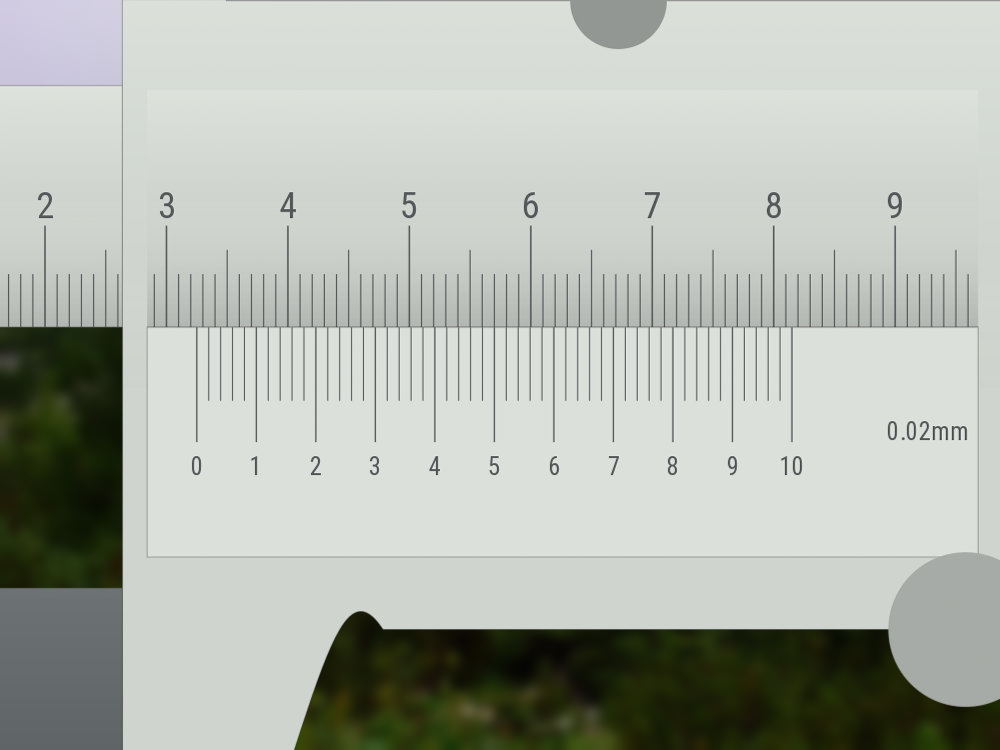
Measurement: 32.5 mm
